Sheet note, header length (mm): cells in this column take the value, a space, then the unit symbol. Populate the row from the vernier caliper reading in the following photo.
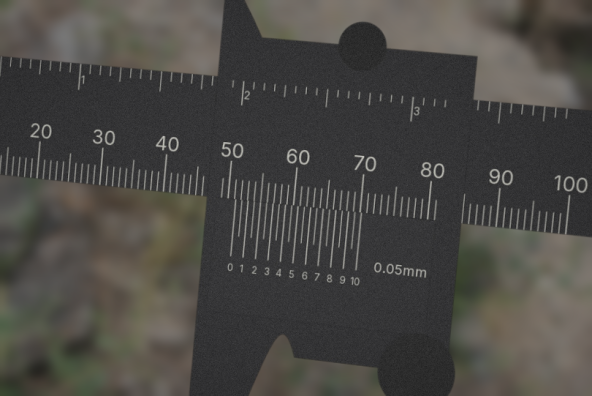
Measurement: 51.2 mm
